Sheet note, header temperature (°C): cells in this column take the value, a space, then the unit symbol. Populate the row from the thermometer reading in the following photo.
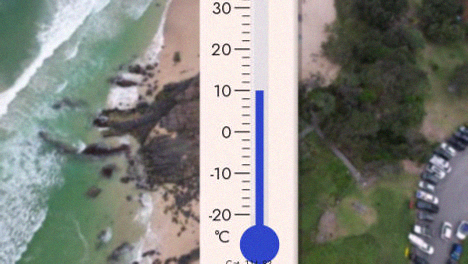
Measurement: 10 °C
